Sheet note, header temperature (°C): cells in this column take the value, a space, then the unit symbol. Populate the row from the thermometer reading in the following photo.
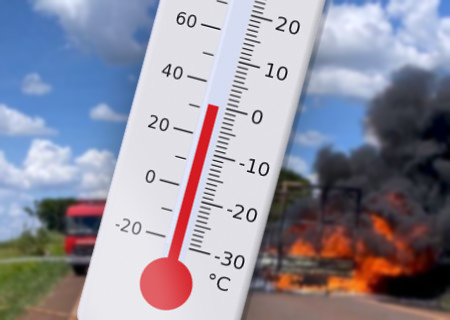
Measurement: 0 °C
